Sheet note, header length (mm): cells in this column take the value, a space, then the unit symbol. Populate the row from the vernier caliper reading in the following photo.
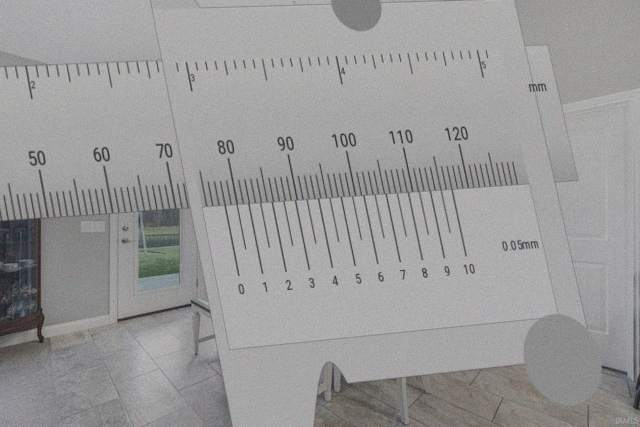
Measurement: 78.0 mm
